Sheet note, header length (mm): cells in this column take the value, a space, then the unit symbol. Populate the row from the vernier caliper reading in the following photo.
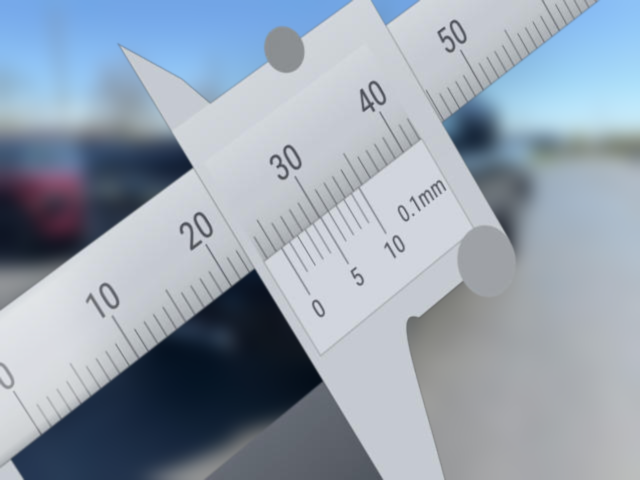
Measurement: 25.6 mm
